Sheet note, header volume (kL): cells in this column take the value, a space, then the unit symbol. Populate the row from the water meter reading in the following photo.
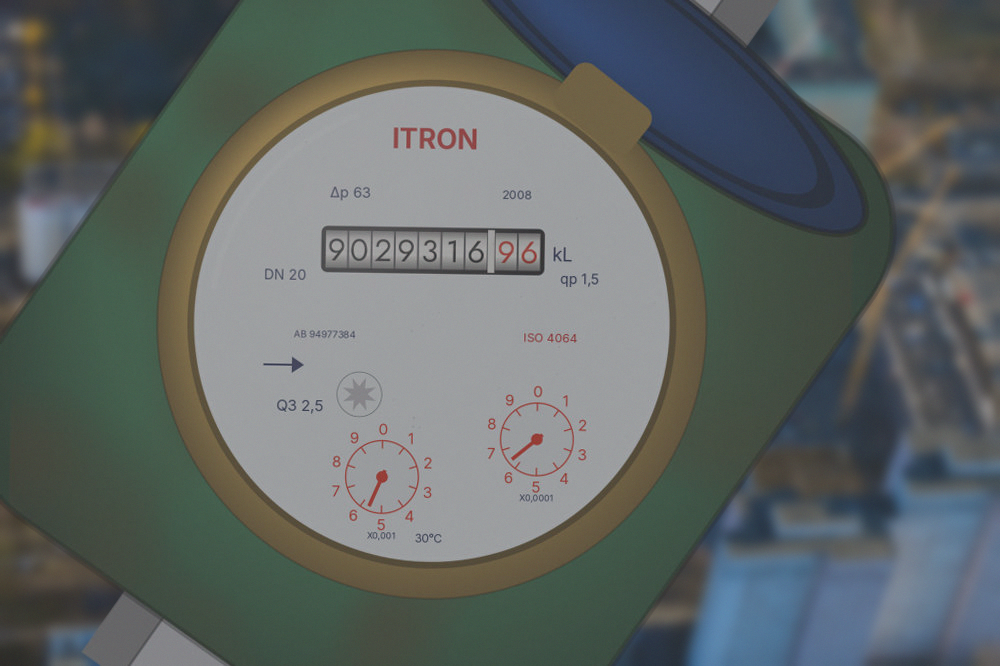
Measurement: 9029316.9656 kL
